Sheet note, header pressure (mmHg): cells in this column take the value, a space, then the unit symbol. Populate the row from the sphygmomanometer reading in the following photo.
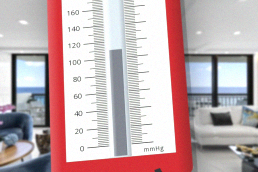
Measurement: 110 mmHg
